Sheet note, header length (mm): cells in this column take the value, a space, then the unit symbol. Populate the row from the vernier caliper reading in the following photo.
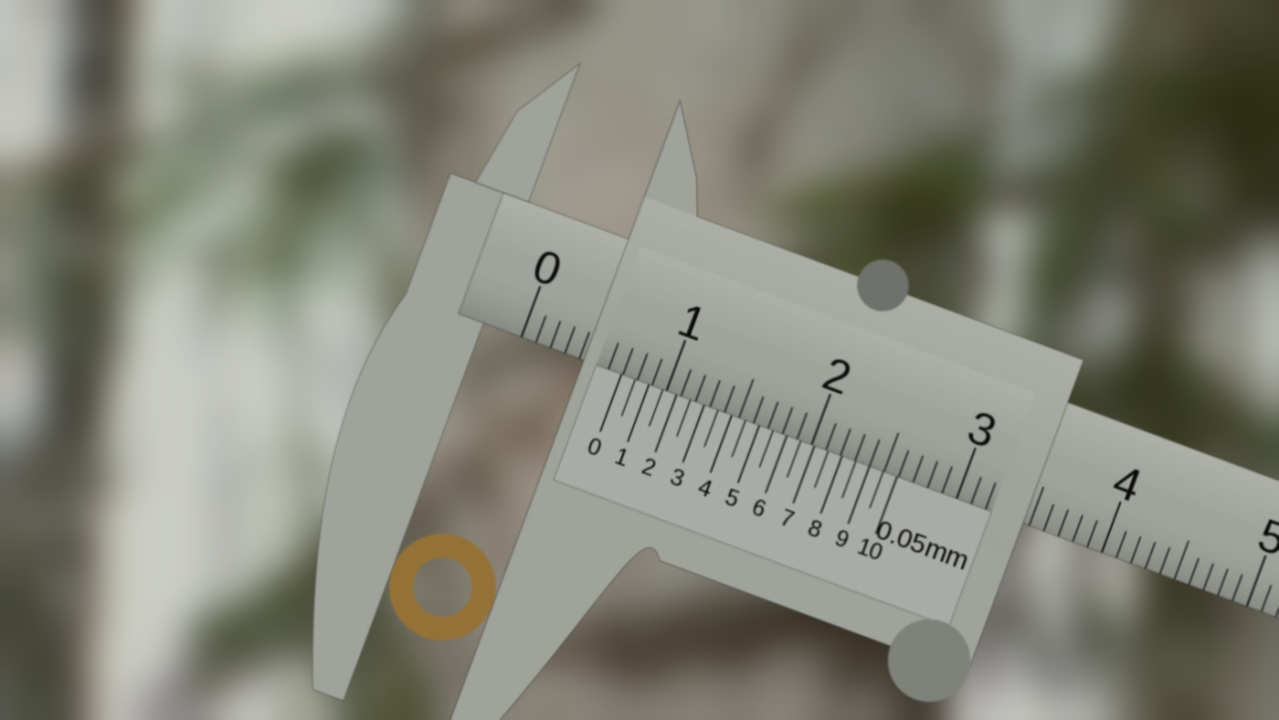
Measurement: 6.9 mm
